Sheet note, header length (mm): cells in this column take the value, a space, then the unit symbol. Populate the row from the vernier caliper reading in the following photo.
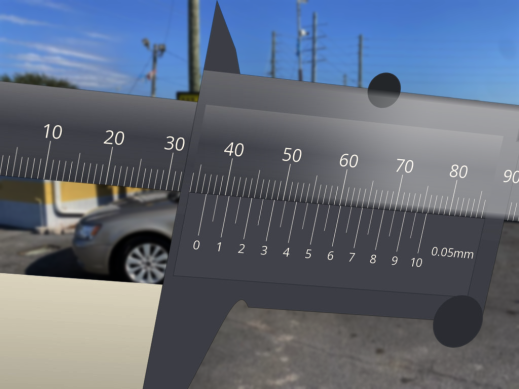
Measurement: 36.8 mm
